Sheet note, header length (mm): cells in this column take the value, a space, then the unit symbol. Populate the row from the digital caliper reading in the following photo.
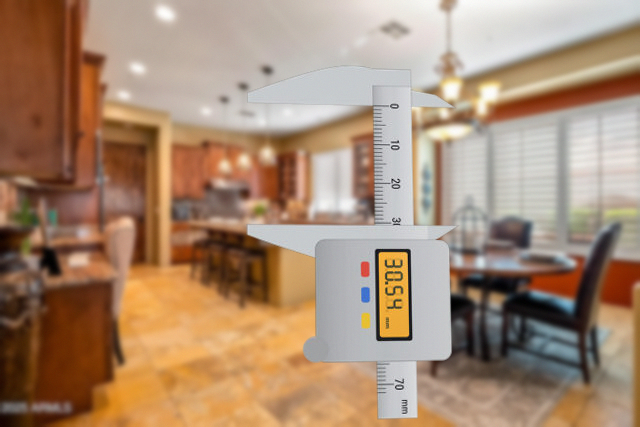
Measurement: 30.54 mm
